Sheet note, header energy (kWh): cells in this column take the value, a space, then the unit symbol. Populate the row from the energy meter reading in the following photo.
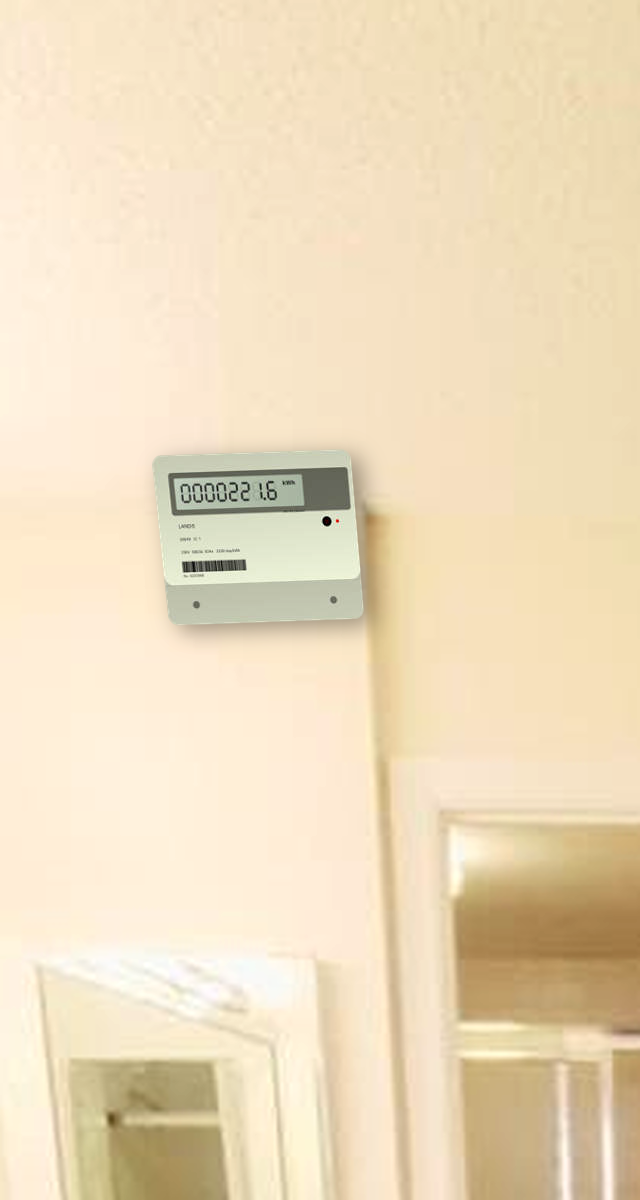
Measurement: 221.6 kWh
